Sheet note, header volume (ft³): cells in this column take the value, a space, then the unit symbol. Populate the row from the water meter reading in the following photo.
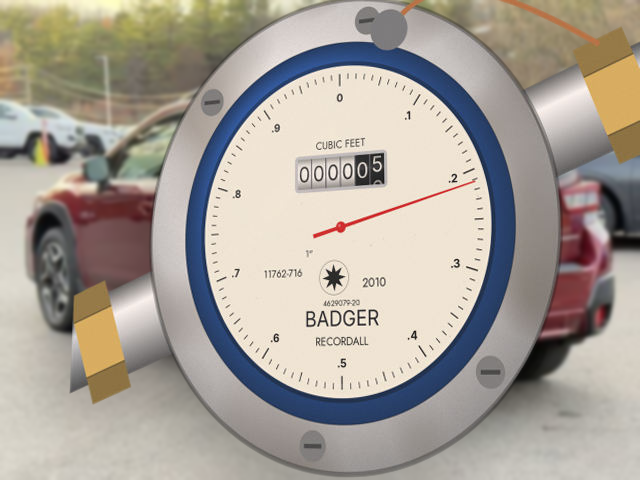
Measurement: 5.21 ft³
